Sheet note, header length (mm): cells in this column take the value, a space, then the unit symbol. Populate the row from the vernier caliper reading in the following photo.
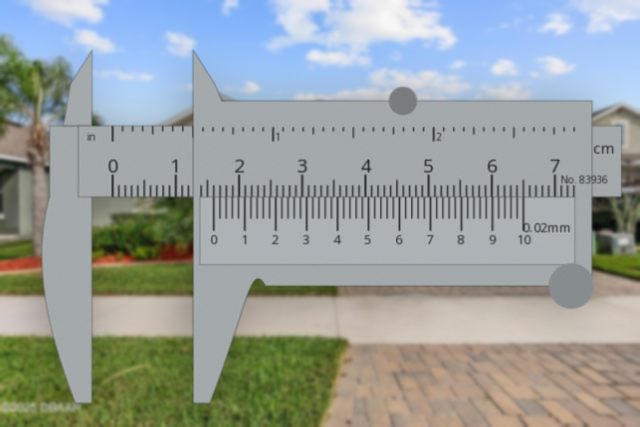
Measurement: 16.0 mm
